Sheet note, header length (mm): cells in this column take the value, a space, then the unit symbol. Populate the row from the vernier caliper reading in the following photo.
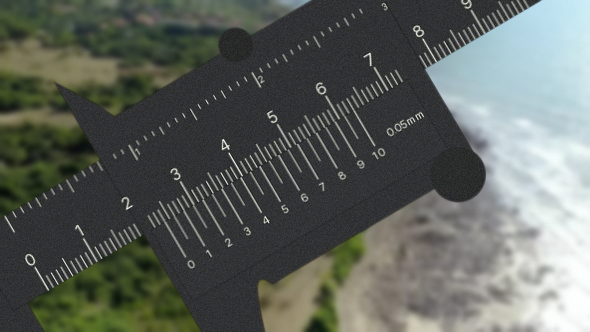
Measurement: 24.0 mm
